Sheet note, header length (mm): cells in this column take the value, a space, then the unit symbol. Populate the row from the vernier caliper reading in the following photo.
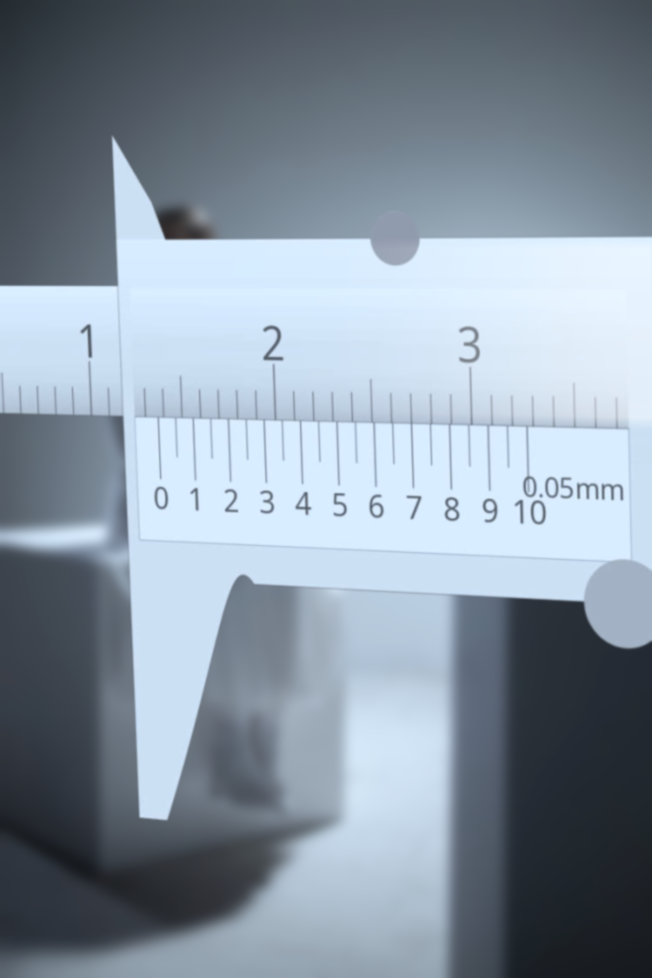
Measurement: 13.7 mm
